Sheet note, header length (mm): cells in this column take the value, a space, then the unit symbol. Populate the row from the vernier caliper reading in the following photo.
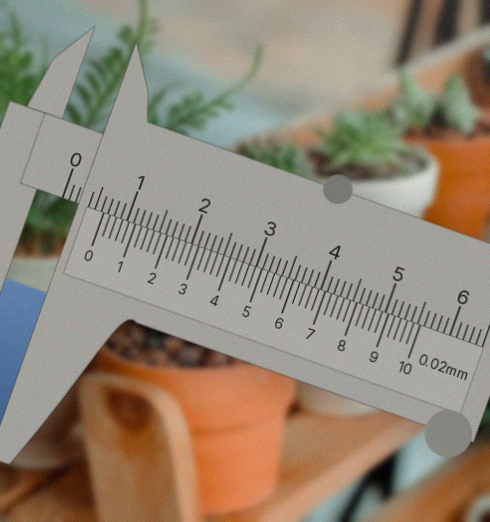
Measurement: 6.4 mm
